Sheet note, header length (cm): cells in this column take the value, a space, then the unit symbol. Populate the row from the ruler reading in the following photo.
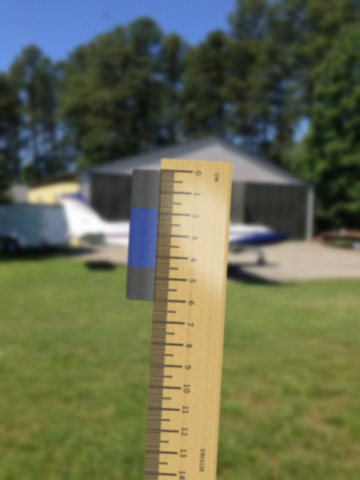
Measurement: 6 cm
